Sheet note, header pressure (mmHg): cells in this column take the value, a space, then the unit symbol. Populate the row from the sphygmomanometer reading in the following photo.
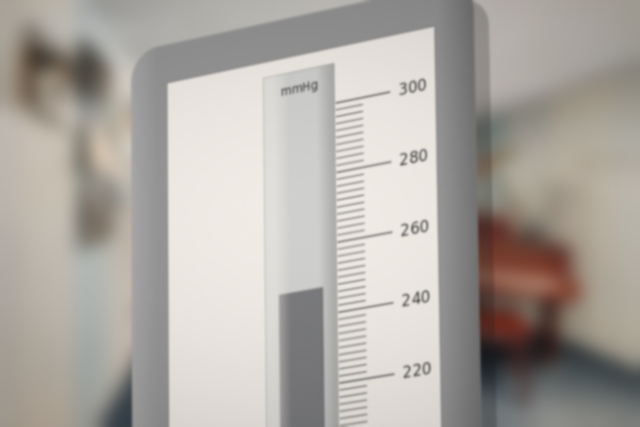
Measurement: 248 mmHg
